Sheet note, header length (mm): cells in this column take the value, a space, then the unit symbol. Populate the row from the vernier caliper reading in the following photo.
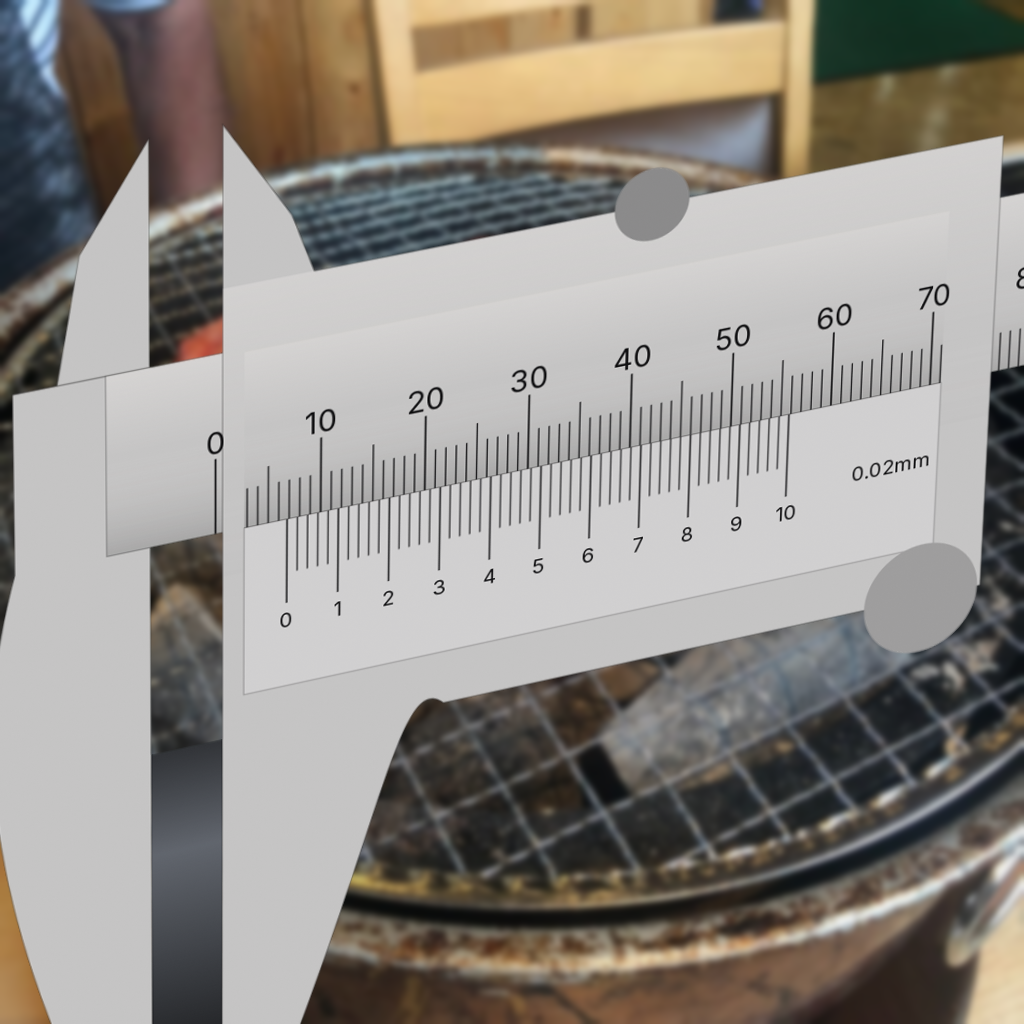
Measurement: 6.8 mm
